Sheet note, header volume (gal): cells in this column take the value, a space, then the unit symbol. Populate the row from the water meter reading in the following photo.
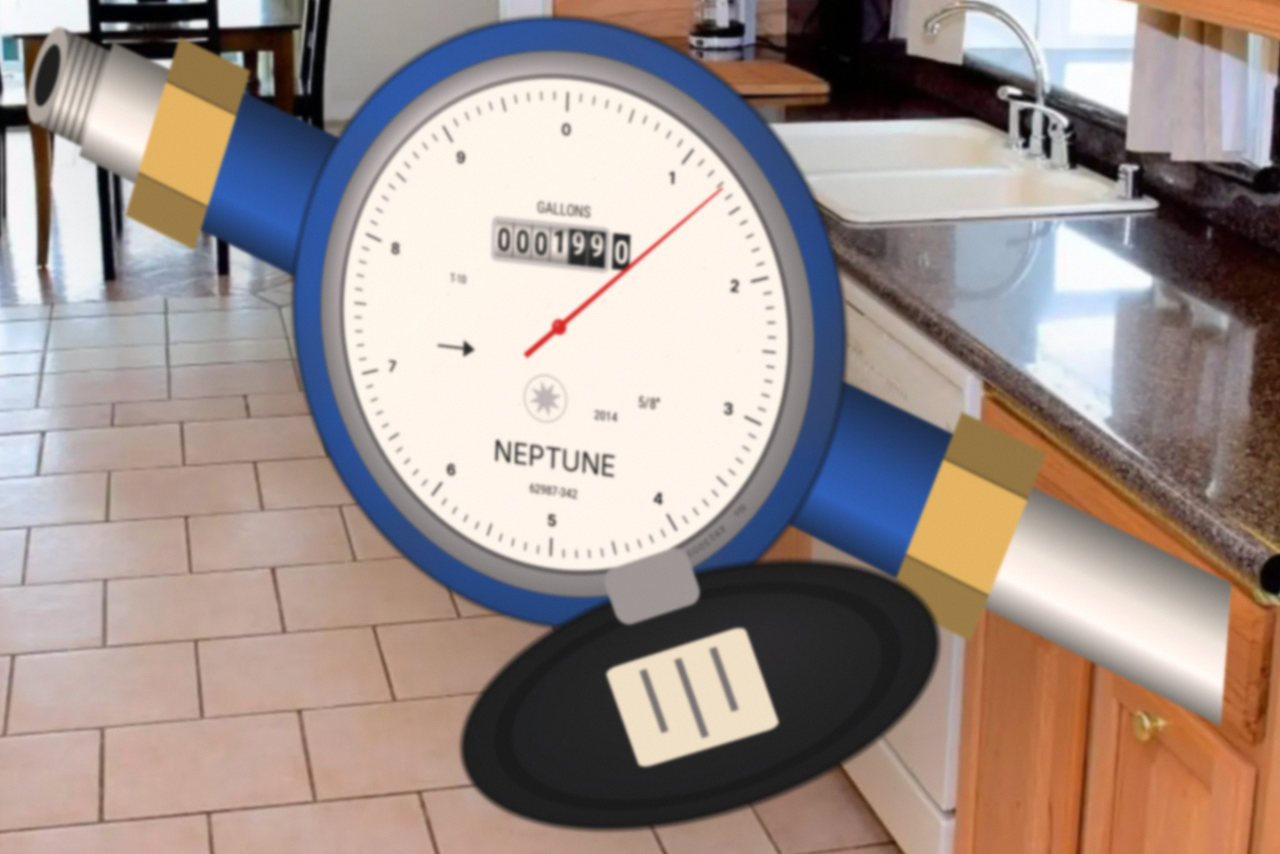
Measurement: 1991.3 gal
